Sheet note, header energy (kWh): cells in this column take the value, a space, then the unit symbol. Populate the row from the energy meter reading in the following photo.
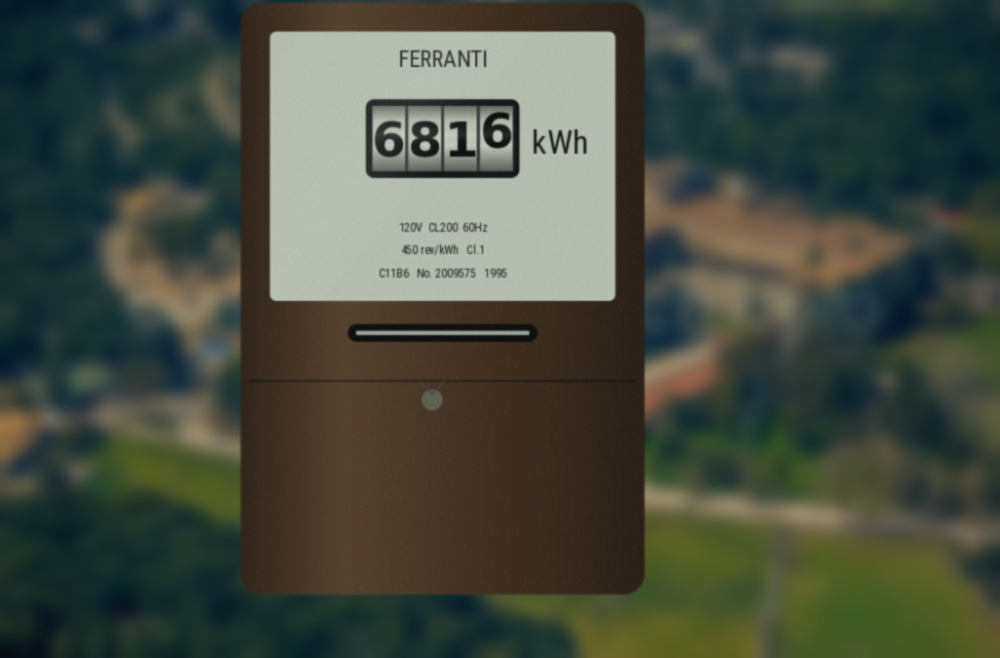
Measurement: 6816 kWh
